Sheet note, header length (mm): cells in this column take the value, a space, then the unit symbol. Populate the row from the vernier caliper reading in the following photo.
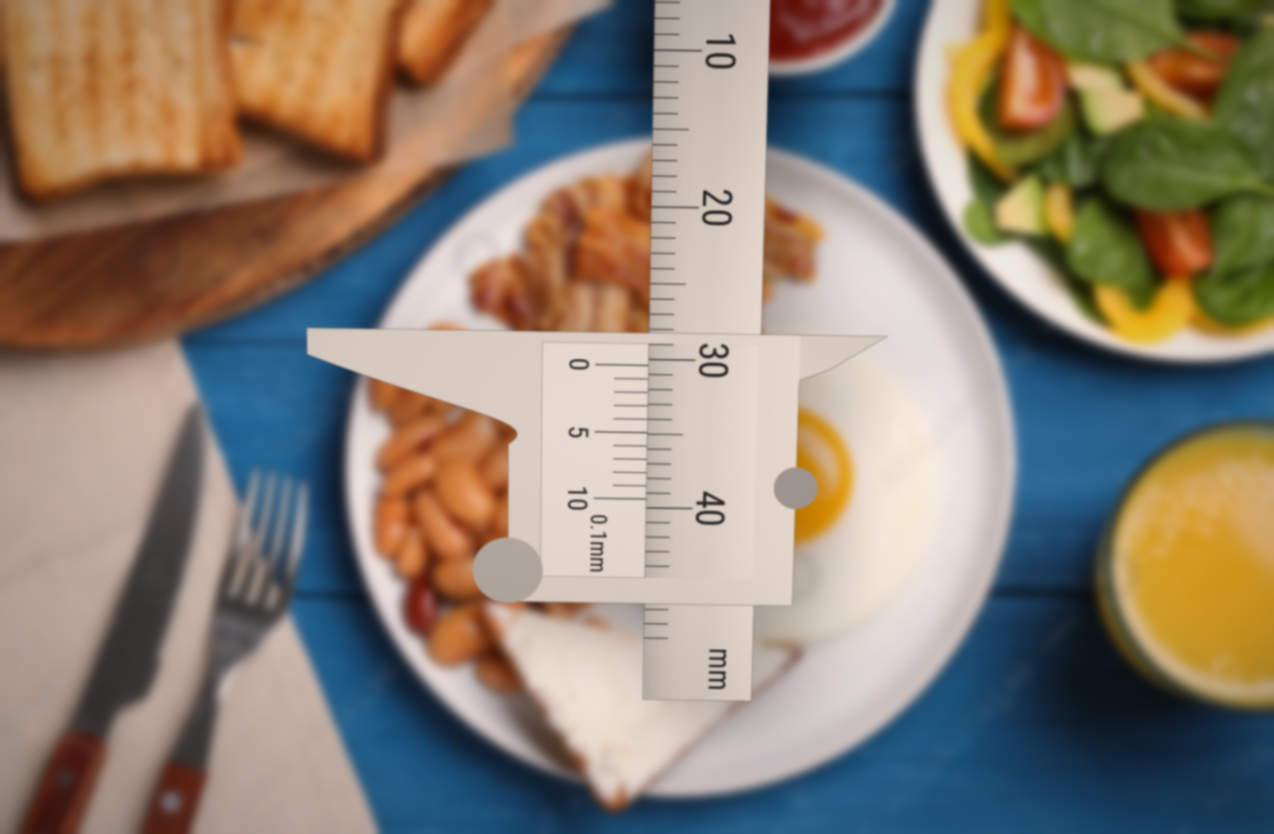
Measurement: 30.4 mm
